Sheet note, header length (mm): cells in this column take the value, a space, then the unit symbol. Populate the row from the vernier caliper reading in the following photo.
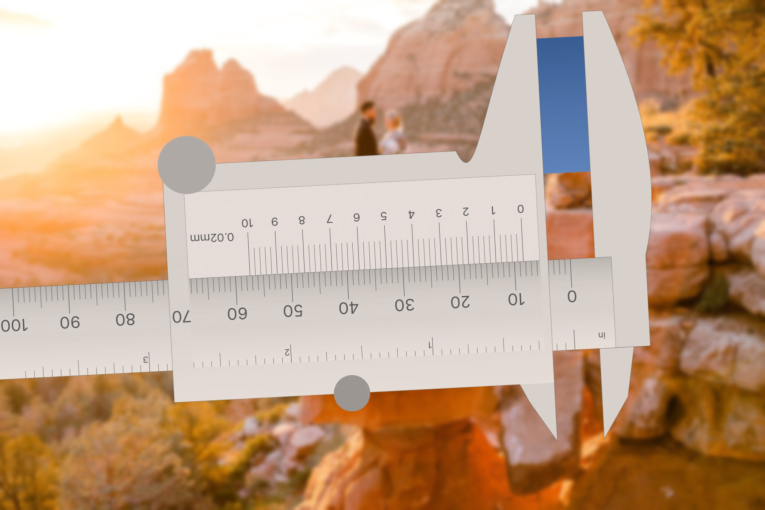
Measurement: 8.4 mm
